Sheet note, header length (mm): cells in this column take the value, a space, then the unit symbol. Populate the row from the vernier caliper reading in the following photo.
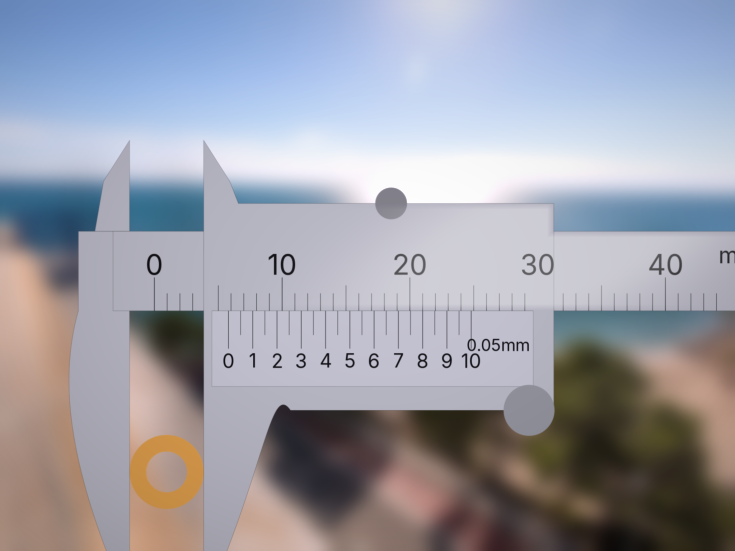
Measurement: 5.8 mm
